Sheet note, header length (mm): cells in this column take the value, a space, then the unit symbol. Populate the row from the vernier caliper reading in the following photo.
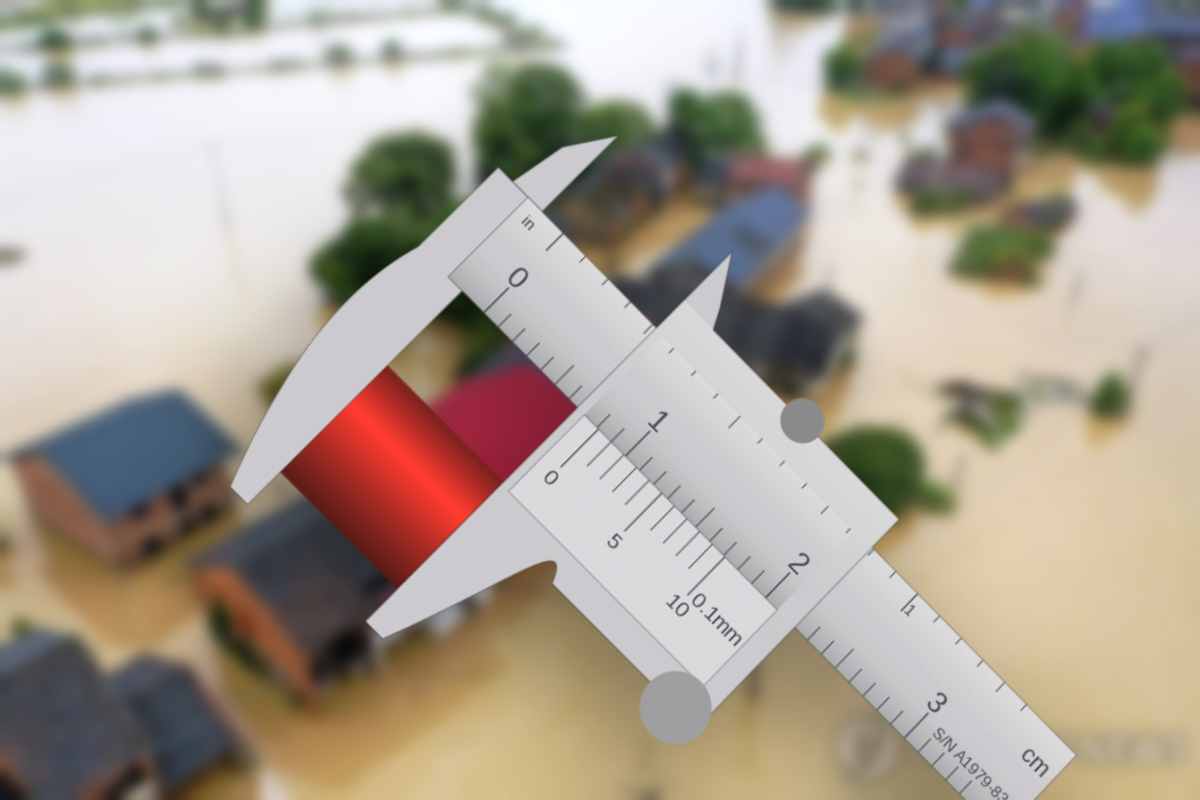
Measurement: 8.1 mm
